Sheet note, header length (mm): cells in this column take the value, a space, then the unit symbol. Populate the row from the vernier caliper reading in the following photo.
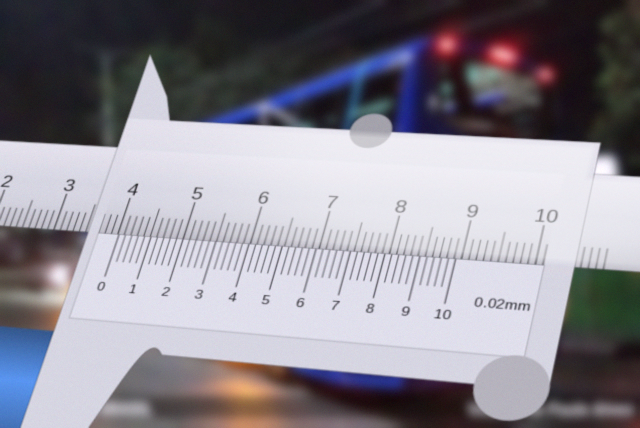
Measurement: 40.2 mm
